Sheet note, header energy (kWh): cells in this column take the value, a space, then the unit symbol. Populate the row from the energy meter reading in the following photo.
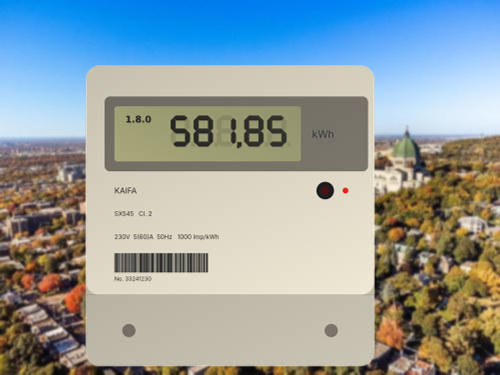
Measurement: 581.85 kWh
